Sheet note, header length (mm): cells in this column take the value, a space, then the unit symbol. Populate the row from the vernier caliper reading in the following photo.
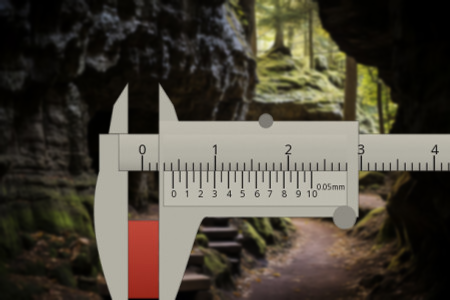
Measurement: 4.2 mm
